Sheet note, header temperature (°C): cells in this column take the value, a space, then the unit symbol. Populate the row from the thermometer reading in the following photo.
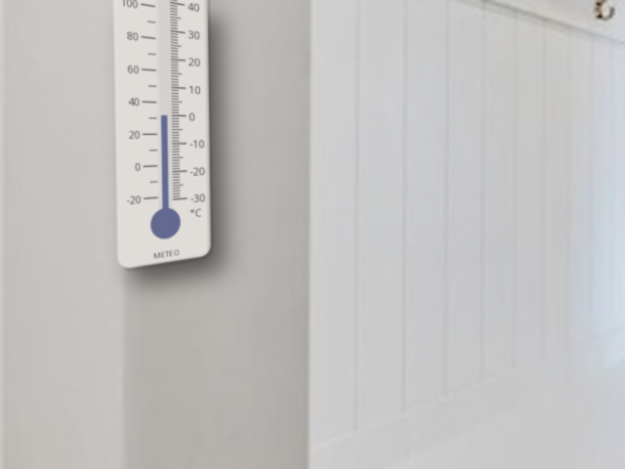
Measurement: 0 °C
